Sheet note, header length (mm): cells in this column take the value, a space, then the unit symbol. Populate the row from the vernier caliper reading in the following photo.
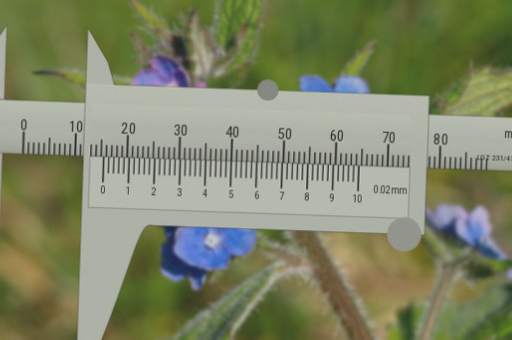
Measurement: 15.5 mm
